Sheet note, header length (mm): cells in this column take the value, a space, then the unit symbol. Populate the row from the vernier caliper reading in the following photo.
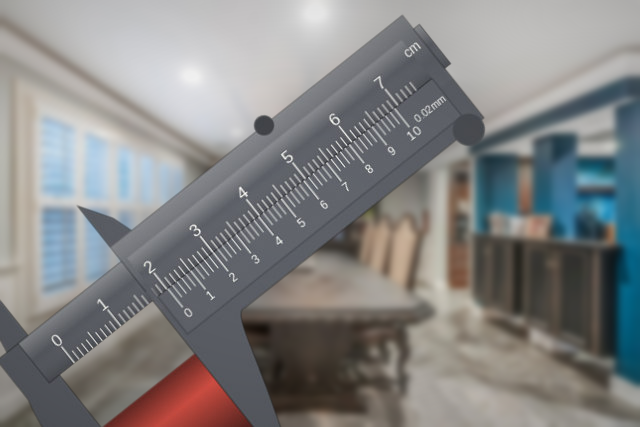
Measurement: 20.2 mm
